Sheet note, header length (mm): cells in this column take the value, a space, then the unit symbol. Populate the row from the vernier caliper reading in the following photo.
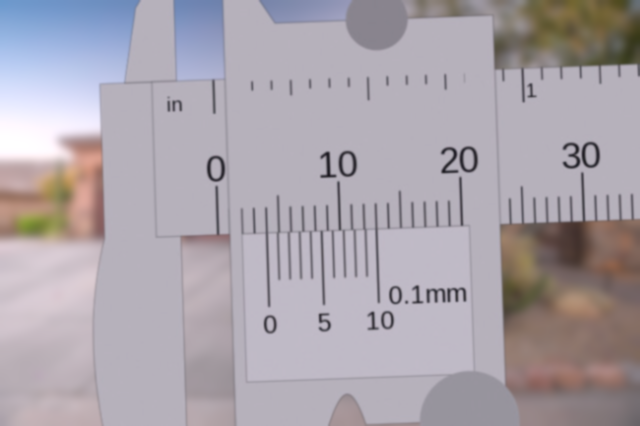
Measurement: 4.0 mm
